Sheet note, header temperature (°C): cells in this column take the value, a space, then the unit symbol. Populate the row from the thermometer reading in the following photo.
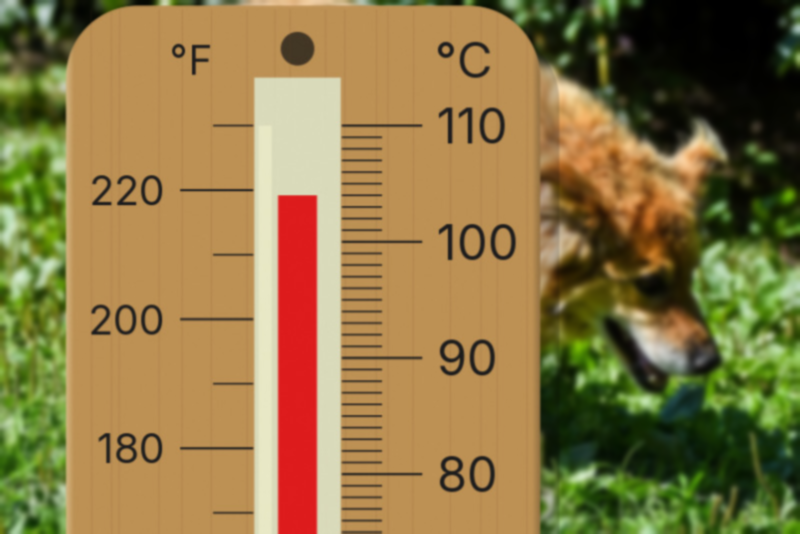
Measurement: 104 °C
